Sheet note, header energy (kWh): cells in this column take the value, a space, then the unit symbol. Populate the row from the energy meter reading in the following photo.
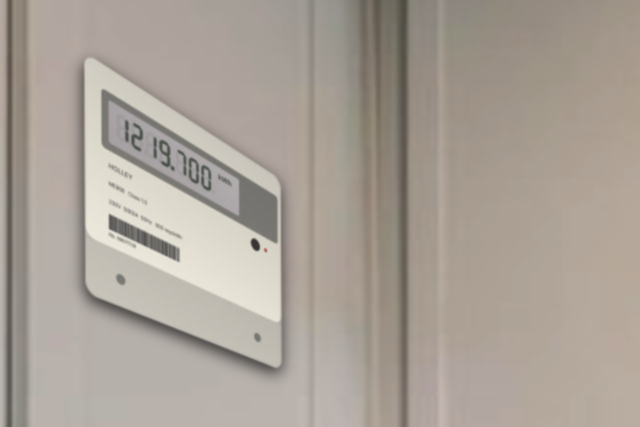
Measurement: 1219.700 kWh
